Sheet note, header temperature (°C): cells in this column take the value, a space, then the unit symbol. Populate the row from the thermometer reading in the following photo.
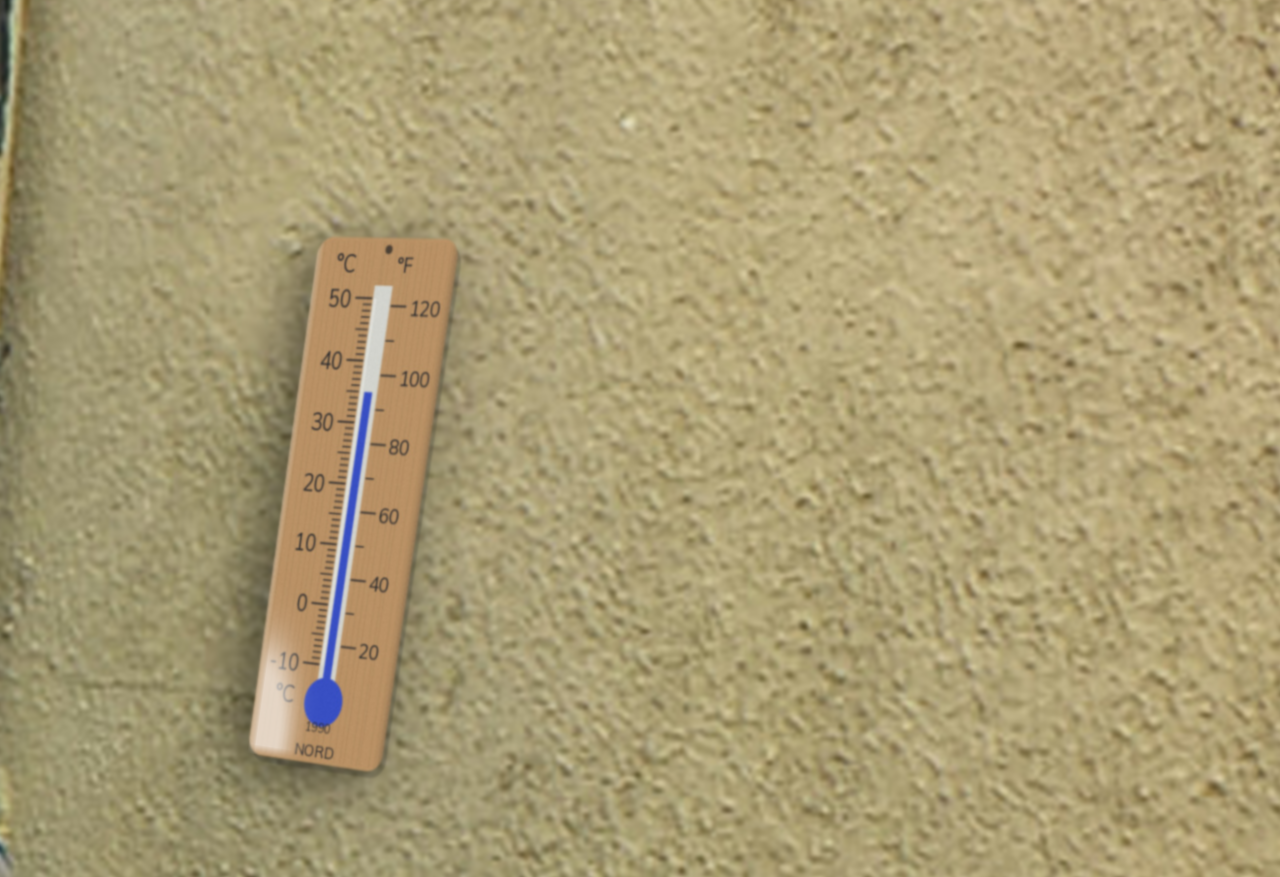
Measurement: 35 °C
